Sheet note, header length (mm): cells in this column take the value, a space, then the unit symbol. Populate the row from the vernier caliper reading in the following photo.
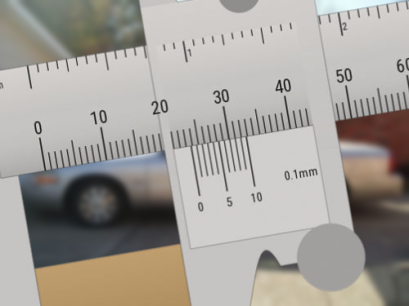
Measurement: 23.8 mm
